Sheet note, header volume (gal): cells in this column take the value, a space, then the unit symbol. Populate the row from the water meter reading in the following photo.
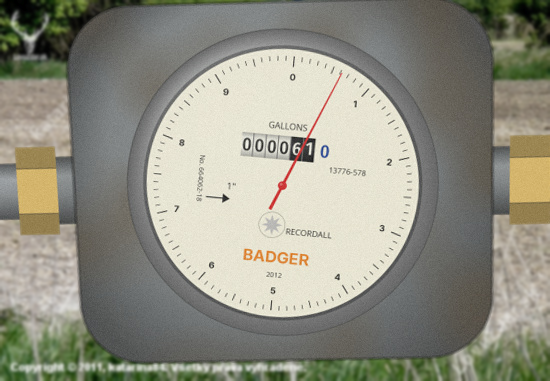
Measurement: 610.6 gal
